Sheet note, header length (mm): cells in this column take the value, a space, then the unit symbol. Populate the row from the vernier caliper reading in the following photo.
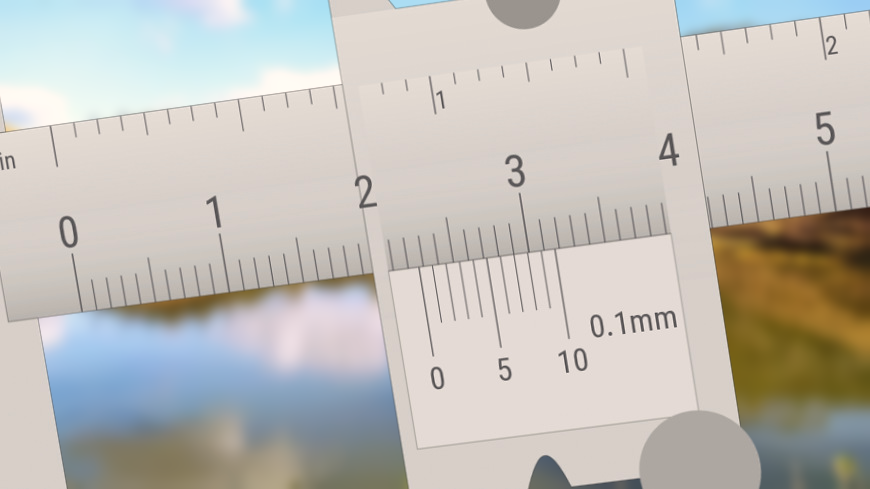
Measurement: 22.7 mm
